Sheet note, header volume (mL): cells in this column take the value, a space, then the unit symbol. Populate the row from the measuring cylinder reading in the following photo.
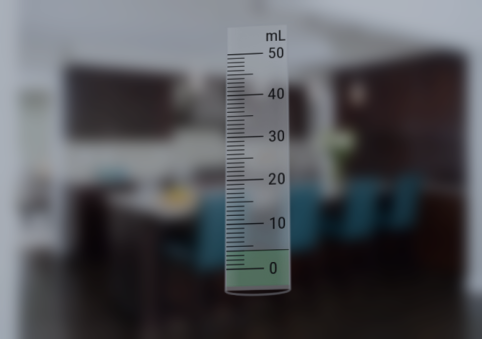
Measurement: 4 mL
